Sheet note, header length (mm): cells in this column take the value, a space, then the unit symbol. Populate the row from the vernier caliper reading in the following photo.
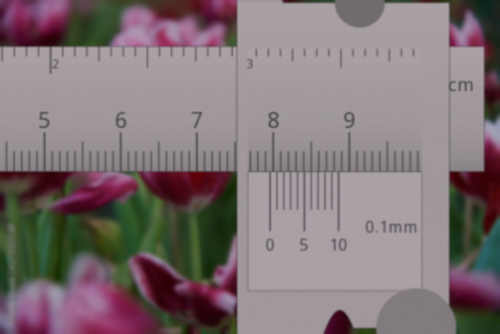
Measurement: 79.6 mm
